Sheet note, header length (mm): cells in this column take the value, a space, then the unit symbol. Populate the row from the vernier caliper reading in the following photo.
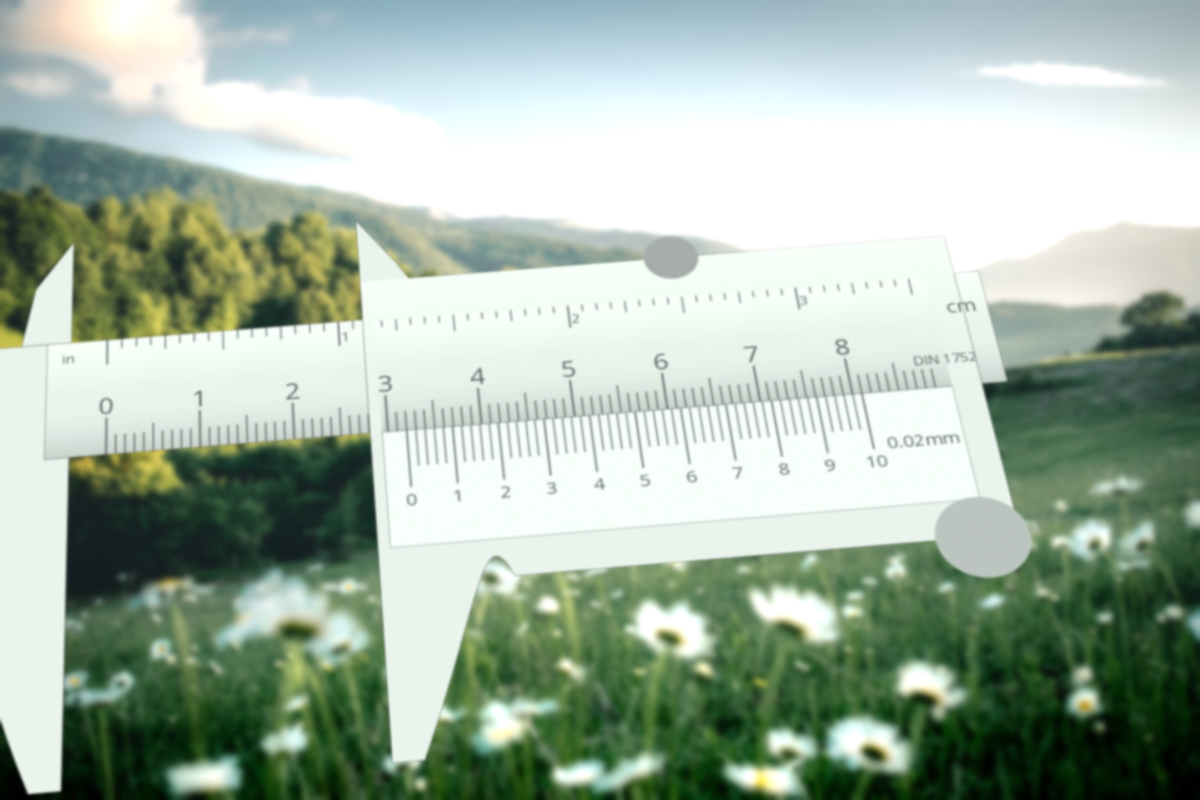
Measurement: 32.0 mm
